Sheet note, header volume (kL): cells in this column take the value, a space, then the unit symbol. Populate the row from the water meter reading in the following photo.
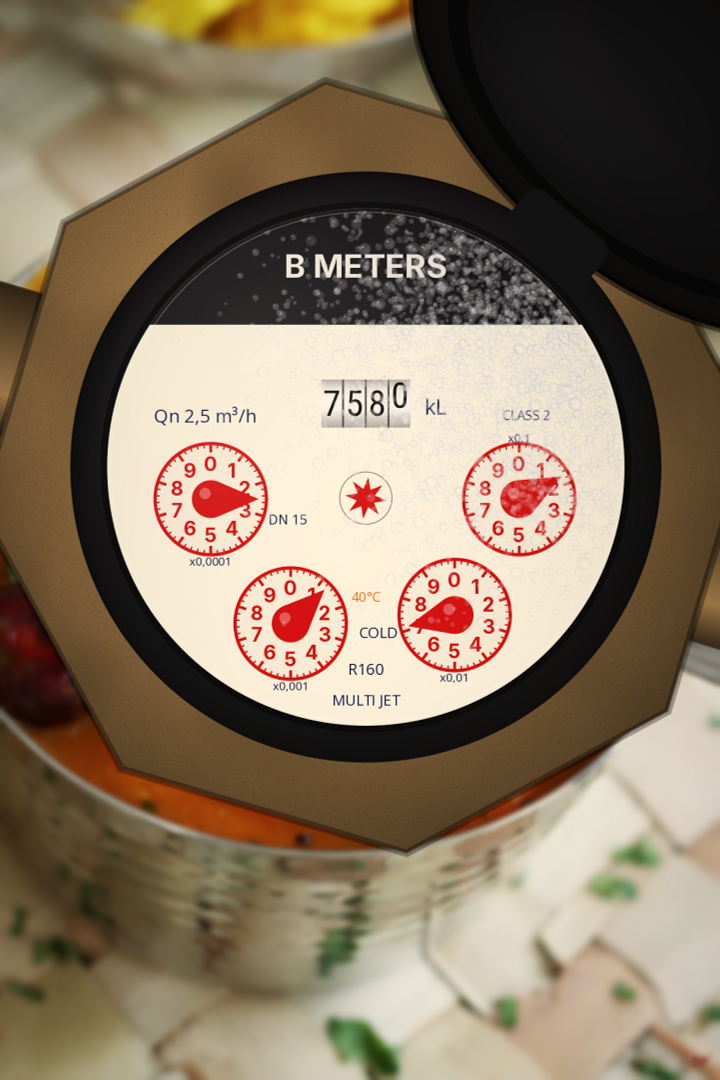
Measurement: 7580.1712 kL
